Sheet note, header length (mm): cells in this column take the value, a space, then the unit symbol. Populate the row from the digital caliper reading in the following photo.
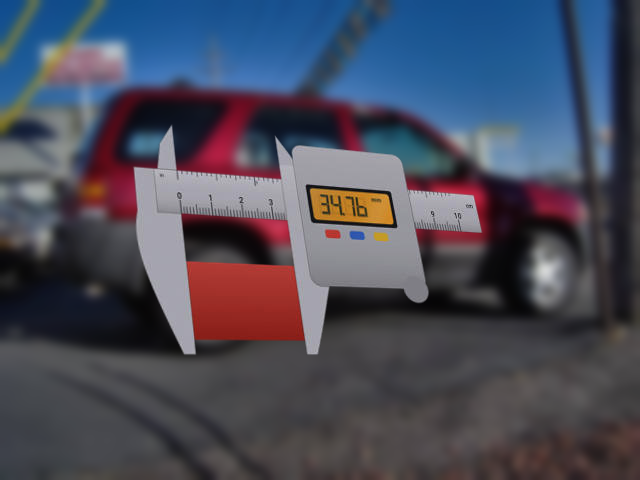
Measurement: 34.76 mm
